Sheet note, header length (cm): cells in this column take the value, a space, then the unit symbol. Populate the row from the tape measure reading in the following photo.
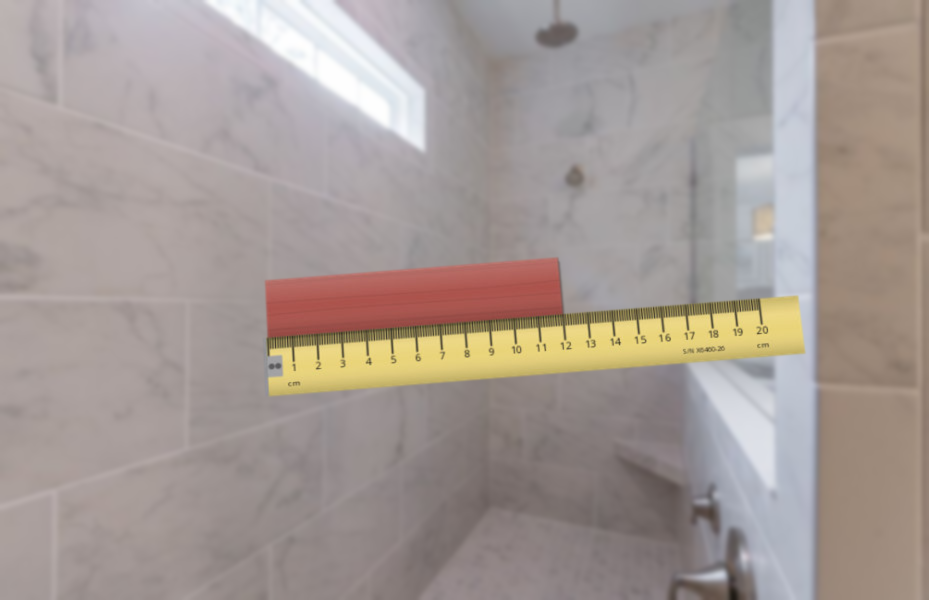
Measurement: 12 cm
